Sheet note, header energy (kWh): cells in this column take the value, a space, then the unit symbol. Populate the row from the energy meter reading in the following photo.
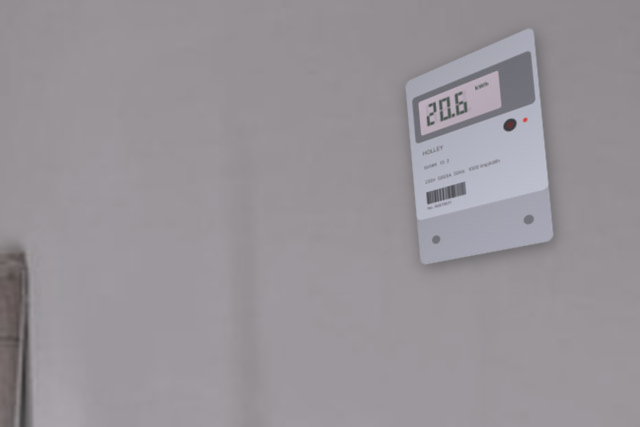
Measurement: 20.6 kWh
